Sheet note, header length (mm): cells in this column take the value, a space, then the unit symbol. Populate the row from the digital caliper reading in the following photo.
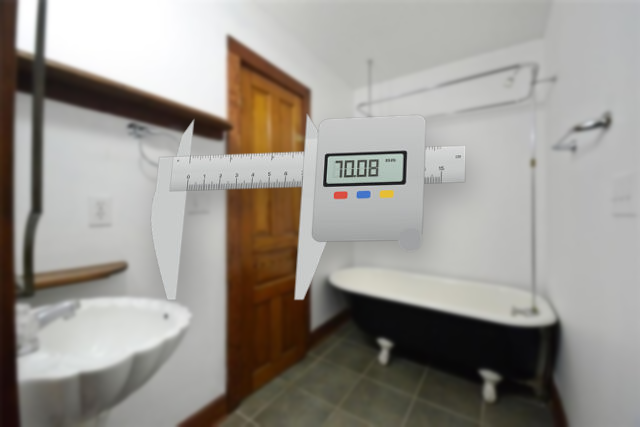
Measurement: 70.08 mm
